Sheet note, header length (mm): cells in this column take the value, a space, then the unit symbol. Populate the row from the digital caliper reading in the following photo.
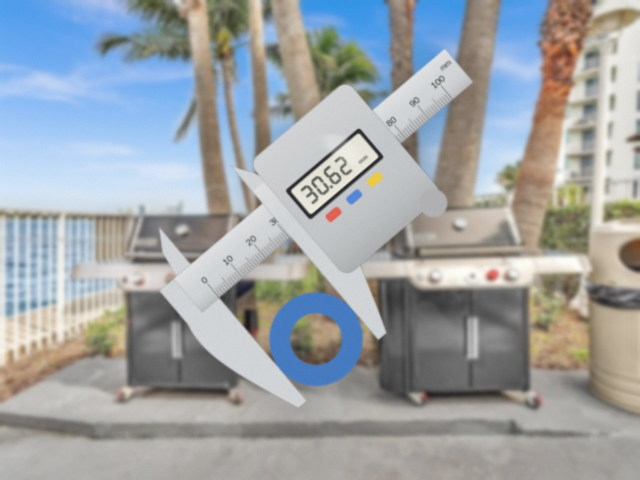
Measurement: 30.62 mm
